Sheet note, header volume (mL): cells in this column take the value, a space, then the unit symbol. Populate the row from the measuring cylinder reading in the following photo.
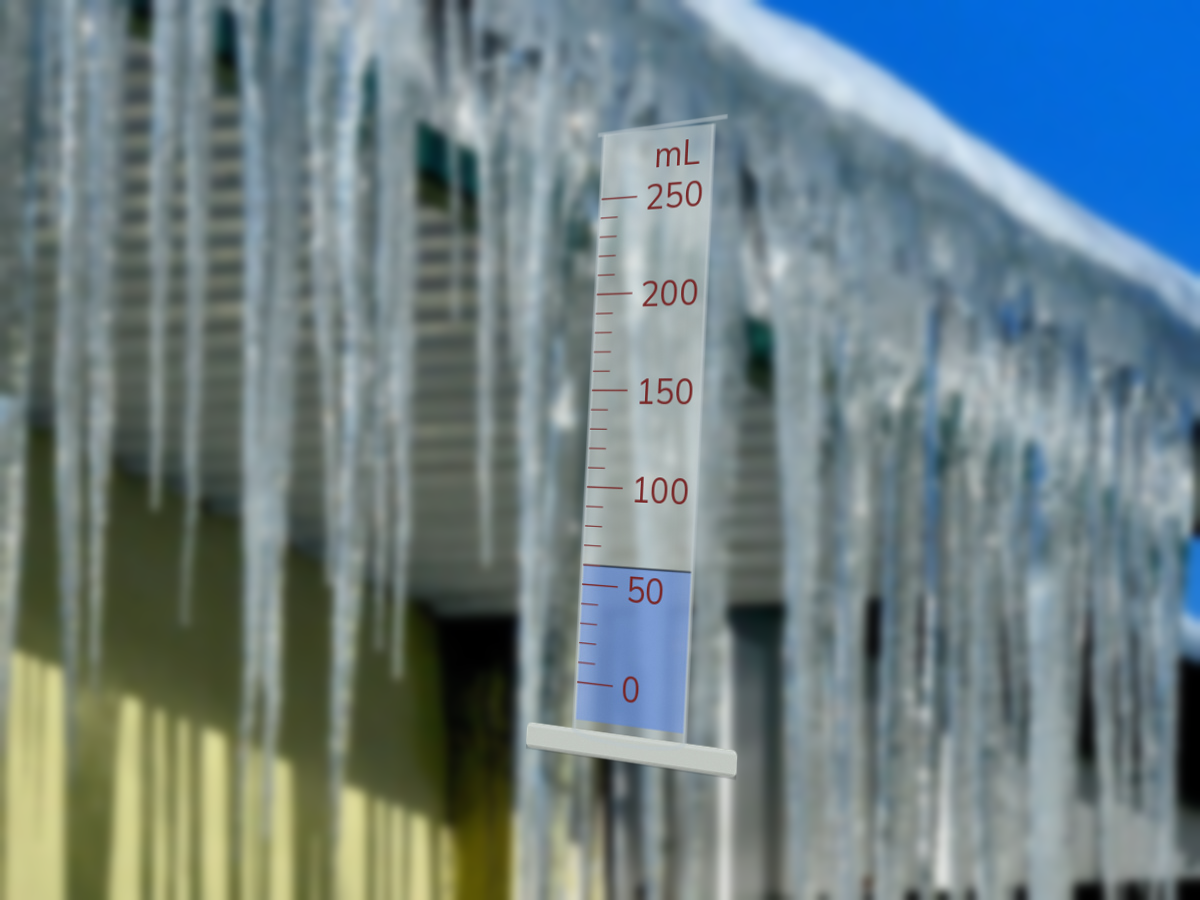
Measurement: 60 mL
